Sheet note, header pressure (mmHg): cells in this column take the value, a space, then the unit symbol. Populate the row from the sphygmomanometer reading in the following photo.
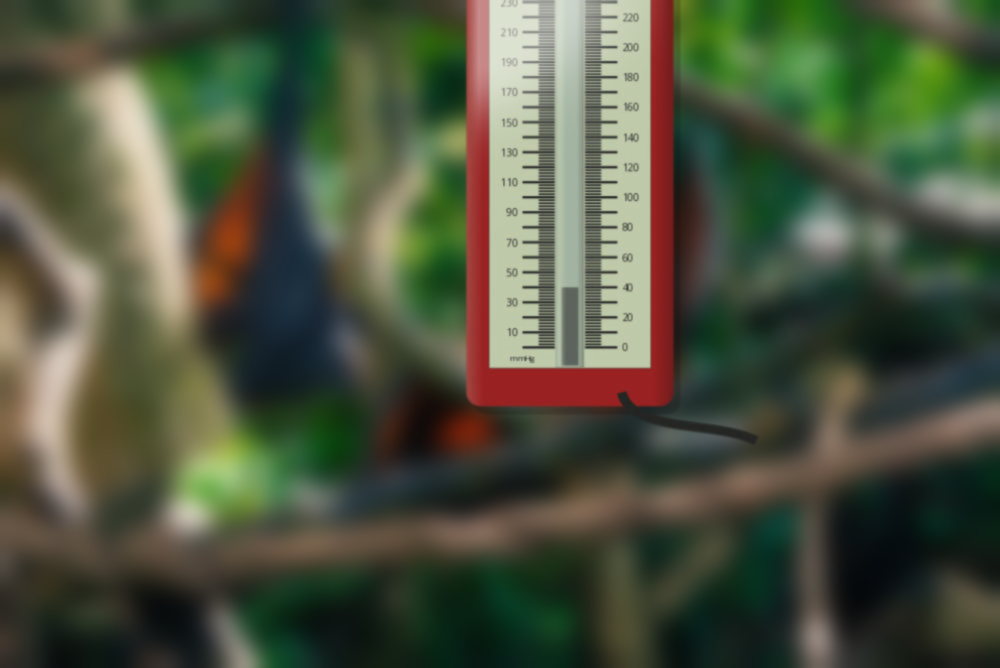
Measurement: 40 mmHg
